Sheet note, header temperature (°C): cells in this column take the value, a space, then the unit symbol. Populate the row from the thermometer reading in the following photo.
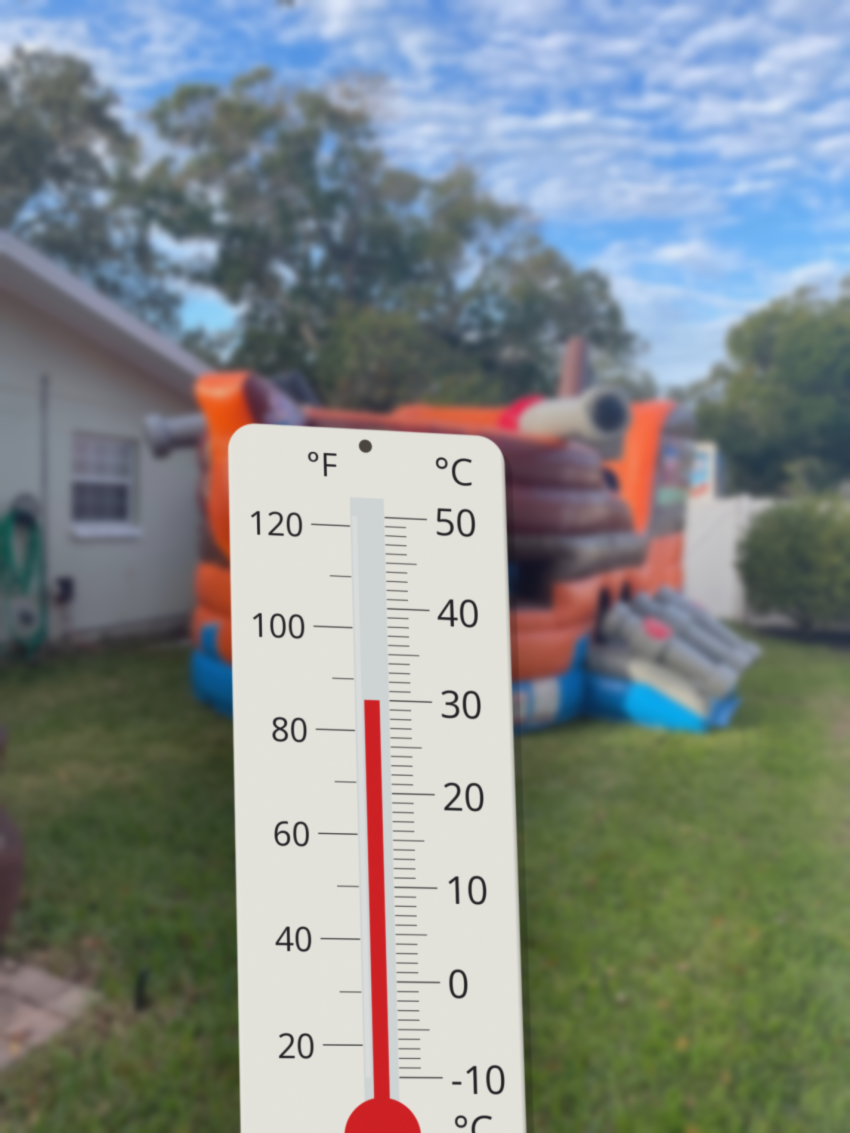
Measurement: 30 °C
